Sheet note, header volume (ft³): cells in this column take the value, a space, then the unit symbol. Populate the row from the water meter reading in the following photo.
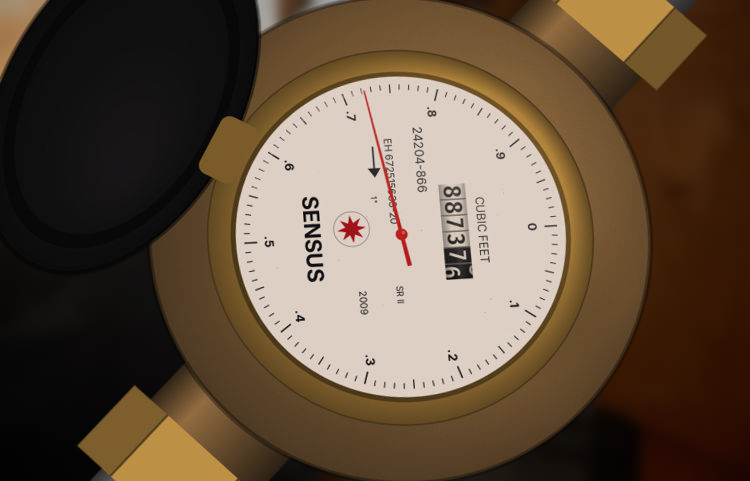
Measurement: 887375.72 ft³
